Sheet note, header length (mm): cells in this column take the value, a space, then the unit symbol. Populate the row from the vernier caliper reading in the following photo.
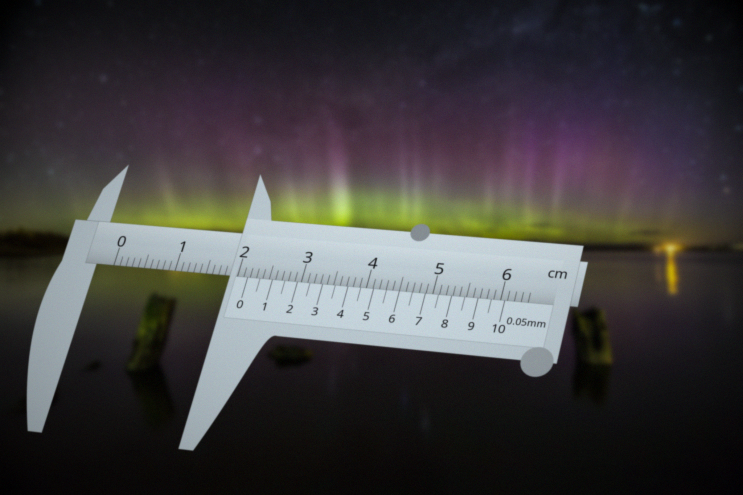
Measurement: 21.6 mm
